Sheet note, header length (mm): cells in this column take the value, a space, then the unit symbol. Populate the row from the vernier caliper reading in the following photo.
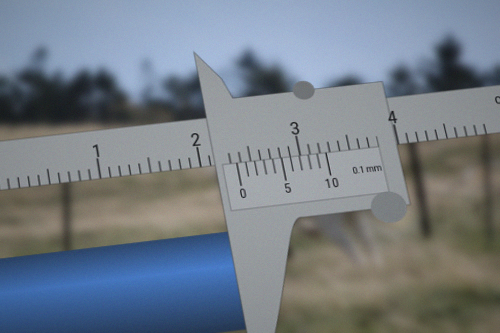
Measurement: 23.6 mm
